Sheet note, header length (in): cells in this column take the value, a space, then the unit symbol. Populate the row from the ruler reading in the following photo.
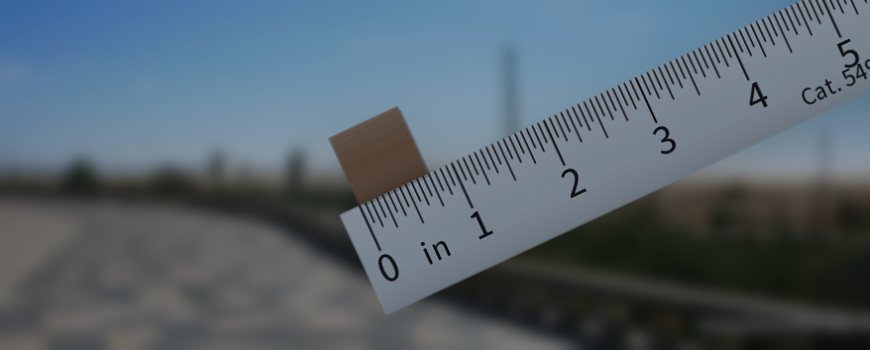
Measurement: 0.75 in
